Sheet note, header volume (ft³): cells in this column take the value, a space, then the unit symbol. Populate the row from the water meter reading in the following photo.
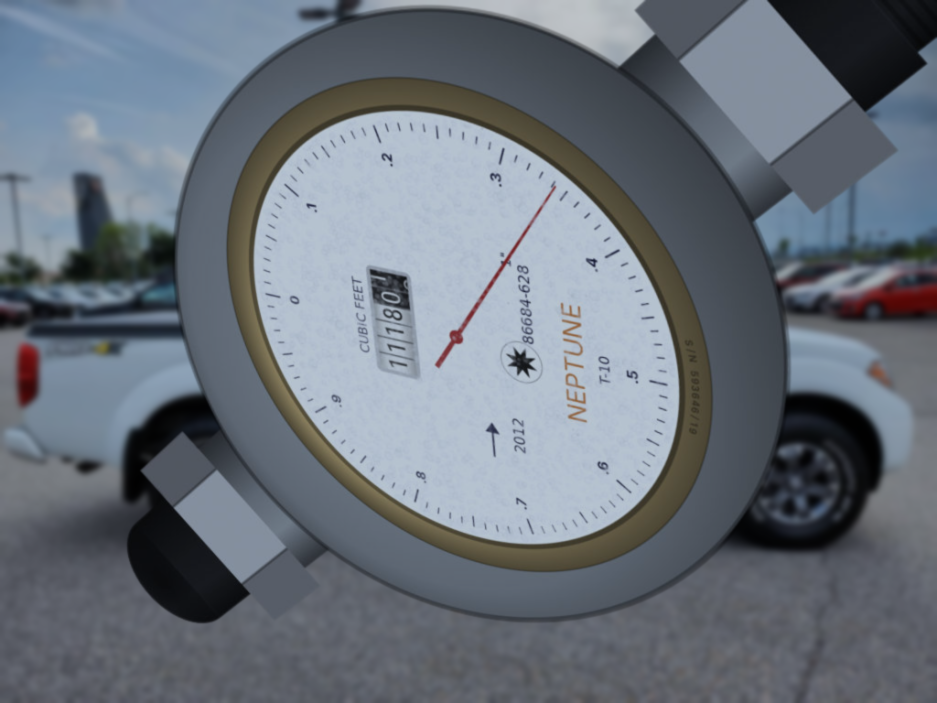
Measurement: 111801.34 ft³
